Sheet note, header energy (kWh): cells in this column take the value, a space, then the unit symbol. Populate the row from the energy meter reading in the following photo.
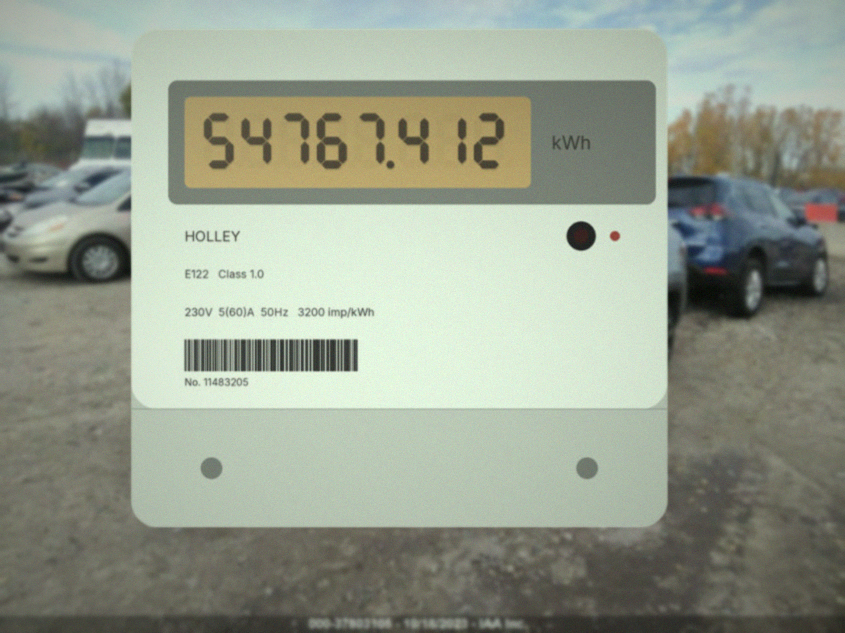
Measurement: 54767.412 kWh
